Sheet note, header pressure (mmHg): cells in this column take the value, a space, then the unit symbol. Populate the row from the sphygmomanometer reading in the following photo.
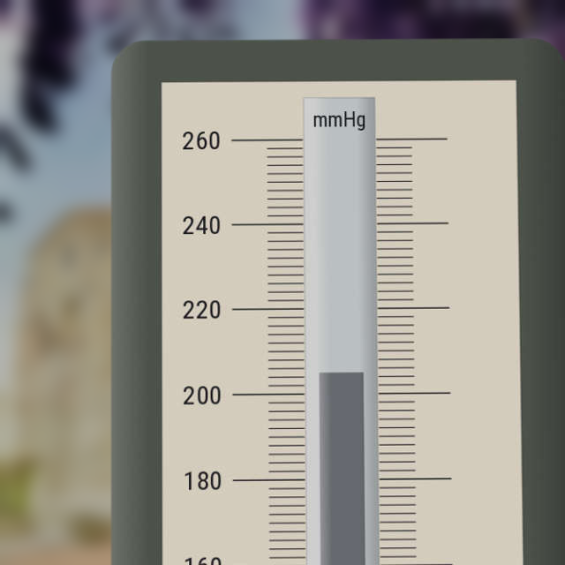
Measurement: 205 mmHg
